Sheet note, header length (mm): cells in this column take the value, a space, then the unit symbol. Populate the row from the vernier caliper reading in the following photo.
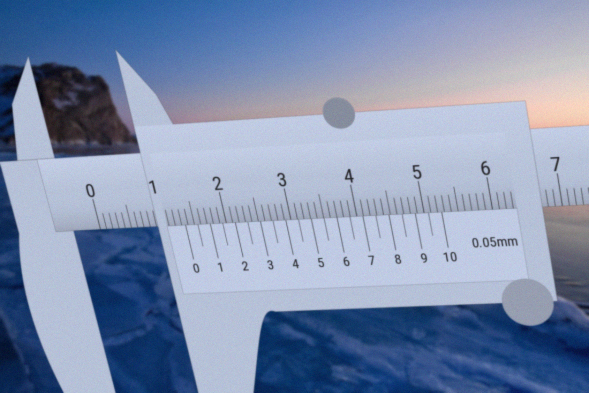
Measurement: 13.6 mm
